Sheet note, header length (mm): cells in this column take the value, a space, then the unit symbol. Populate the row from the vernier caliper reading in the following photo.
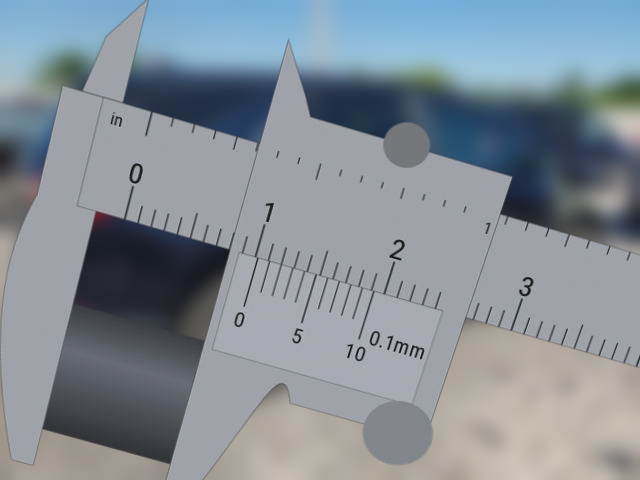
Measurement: 10.2 mm
